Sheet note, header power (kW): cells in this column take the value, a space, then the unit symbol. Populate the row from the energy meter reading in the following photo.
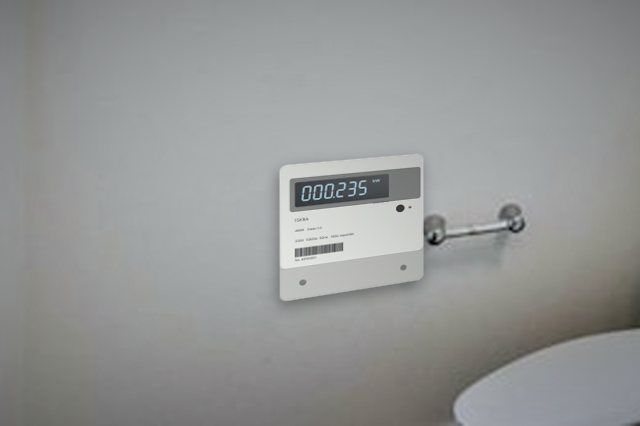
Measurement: 0.235 kW
